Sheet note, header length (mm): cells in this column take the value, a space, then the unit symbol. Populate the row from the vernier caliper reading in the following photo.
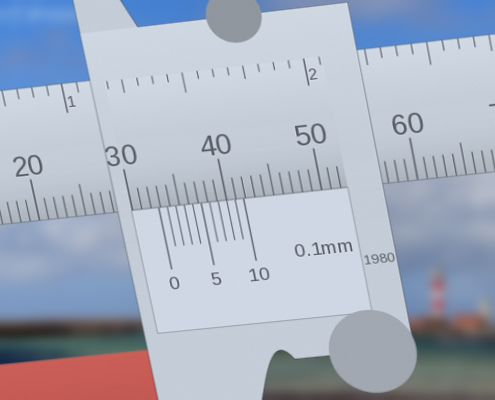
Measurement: 32.8 mm
